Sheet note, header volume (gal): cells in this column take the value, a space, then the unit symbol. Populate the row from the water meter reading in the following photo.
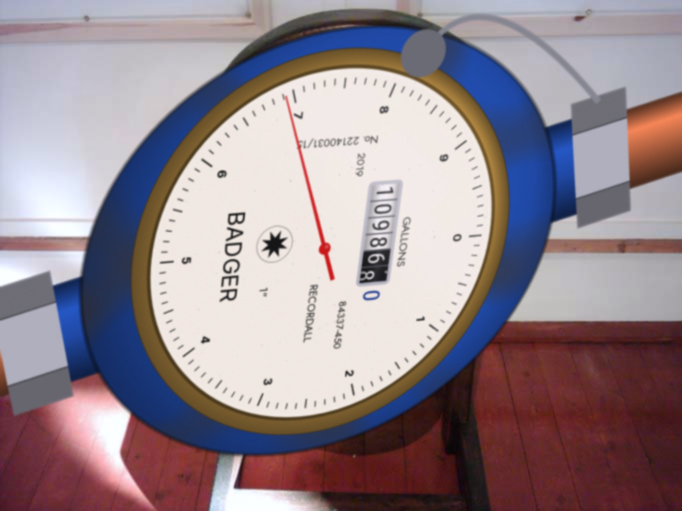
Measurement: 1098676.9 gal
